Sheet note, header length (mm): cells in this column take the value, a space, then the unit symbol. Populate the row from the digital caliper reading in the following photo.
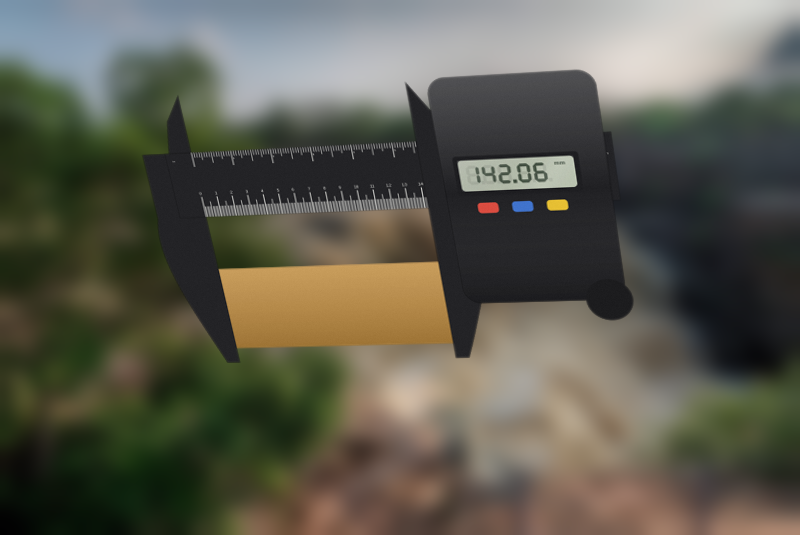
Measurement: 142.06 mm
